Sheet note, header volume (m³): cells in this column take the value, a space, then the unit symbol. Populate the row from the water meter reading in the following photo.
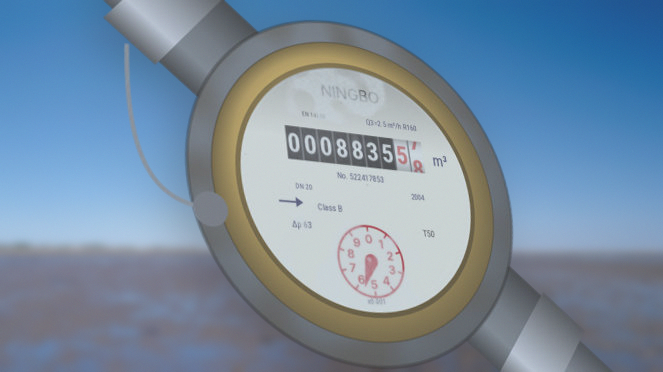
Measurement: 8835.575 m³
